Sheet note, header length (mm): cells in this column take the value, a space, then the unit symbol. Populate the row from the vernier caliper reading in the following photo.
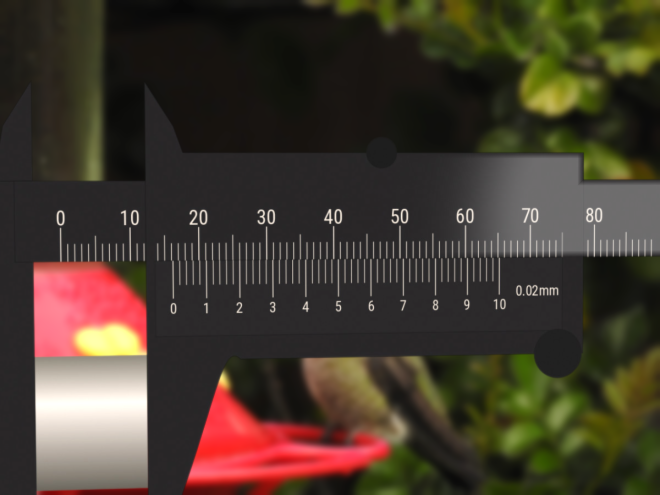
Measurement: 16.2 mm
